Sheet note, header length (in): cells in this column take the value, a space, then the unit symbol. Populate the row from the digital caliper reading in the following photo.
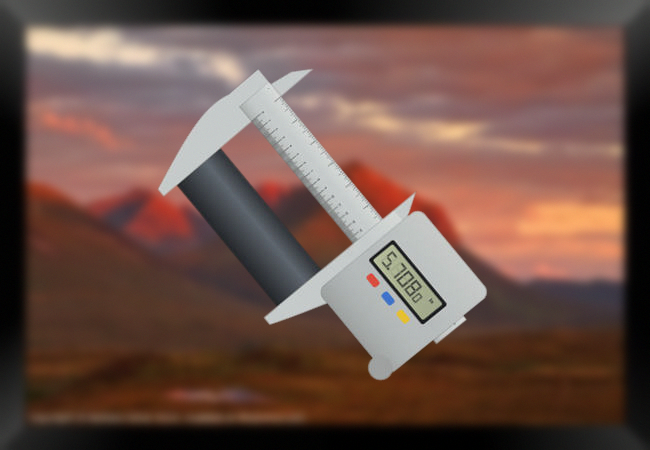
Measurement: 5.7080 in
